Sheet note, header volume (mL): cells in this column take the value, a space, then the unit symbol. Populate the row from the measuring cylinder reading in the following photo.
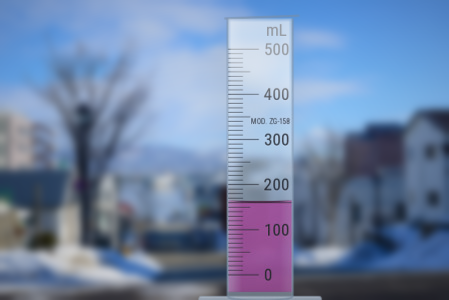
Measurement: 160 mL
